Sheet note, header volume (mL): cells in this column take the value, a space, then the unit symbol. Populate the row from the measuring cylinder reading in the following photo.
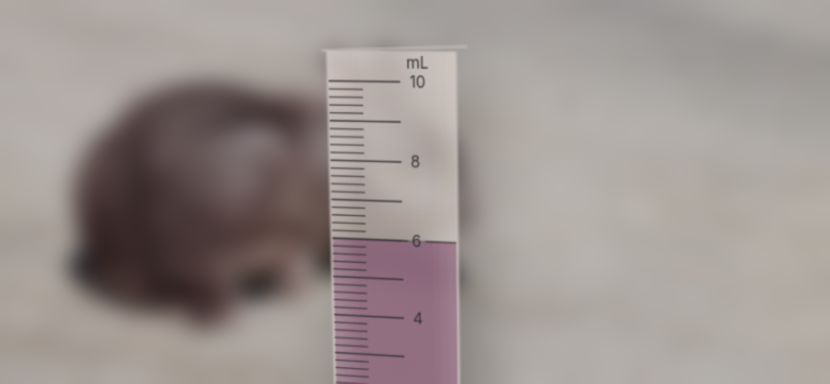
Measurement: 6 mL
